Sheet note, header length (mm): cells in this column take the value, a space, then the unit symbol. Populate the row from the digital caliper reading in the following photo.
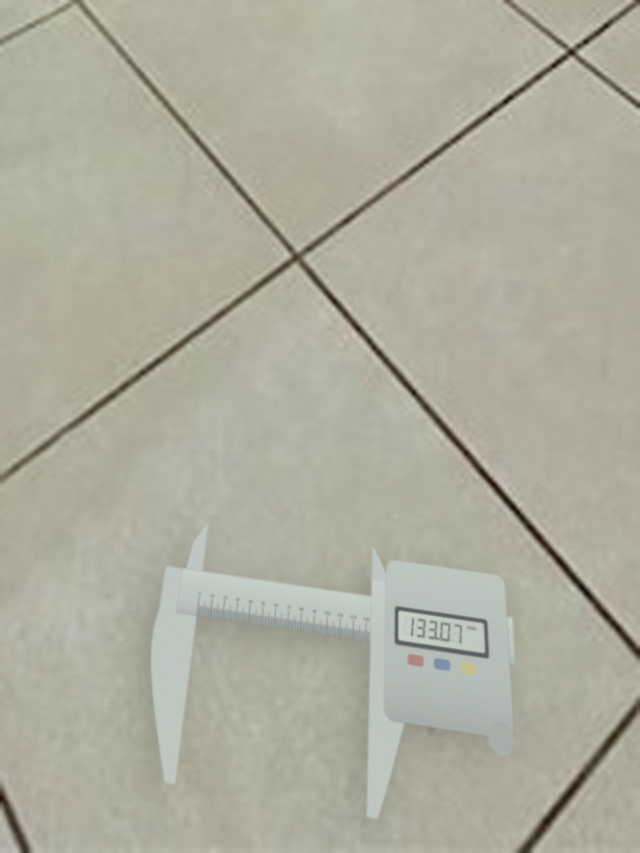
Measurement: 133.07 mm
